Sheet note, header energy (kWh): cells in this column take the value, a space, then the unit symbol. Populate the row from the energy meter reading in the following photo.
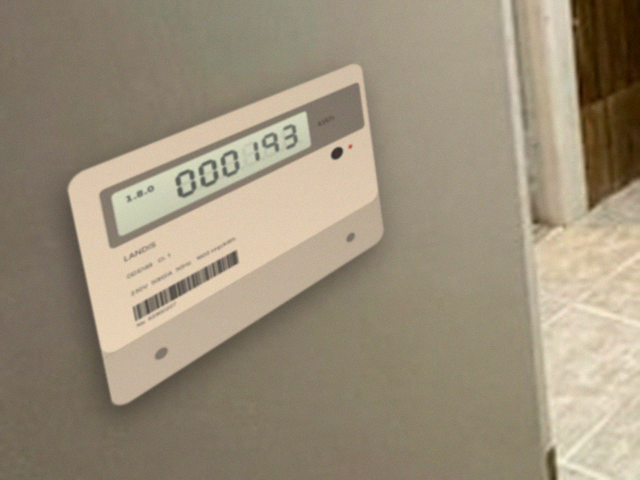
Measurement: 193 kWh
